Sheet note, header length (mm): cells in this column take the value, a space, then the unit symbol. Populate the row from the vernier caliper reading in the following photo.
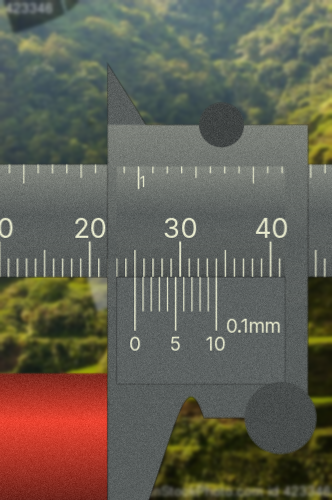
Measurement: 25.0 mm
